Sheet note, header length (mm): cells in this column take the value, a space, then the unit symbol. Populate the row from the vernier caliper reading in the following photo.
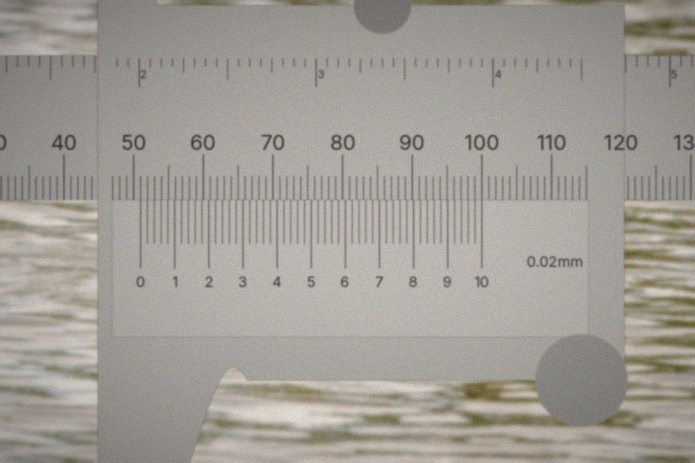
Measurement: 51.0 mm
